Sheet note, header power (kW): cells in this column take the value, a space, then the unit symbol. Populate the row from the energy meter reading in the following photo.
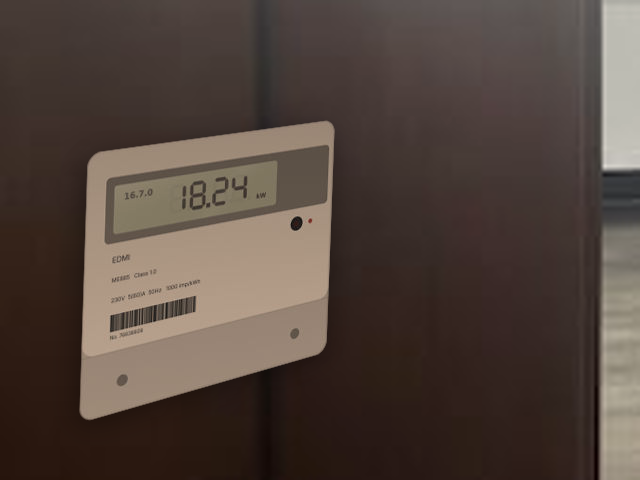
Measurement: 18.24 kW
